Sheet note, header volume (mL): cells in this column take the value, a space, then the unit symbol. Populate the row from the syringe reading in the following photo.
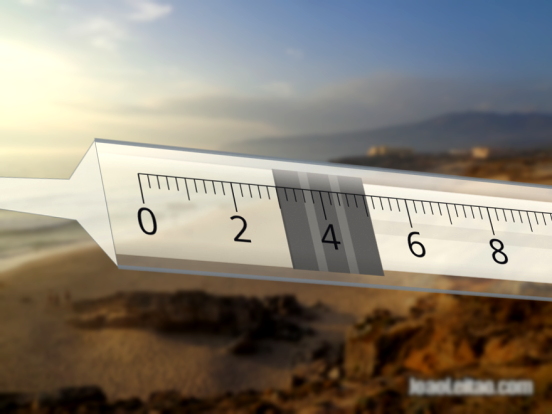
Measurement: 3 mL
